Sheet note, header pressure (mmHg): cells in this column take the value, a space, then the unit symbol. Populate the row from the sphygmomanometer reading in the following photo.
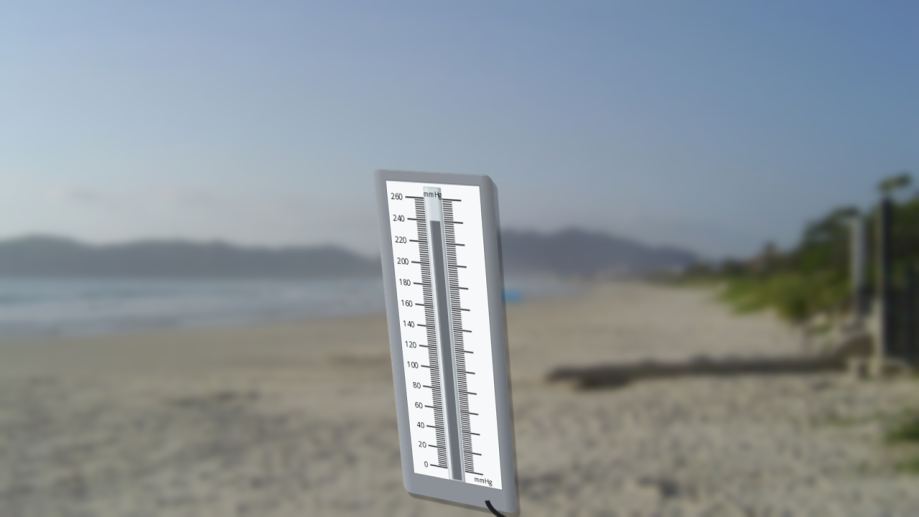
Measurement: 240 mmHg
